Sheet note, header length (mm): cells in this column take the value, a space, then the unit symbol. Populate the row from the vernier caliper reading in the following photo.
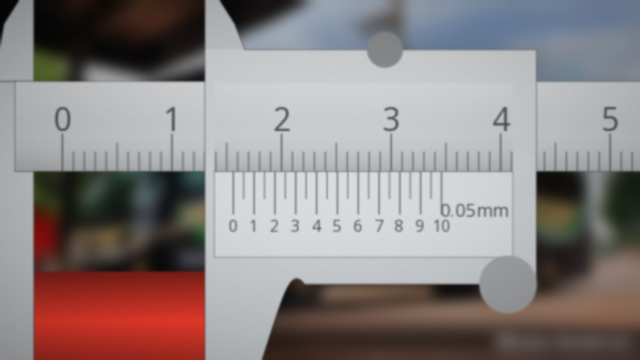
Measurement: 15.6 mm
